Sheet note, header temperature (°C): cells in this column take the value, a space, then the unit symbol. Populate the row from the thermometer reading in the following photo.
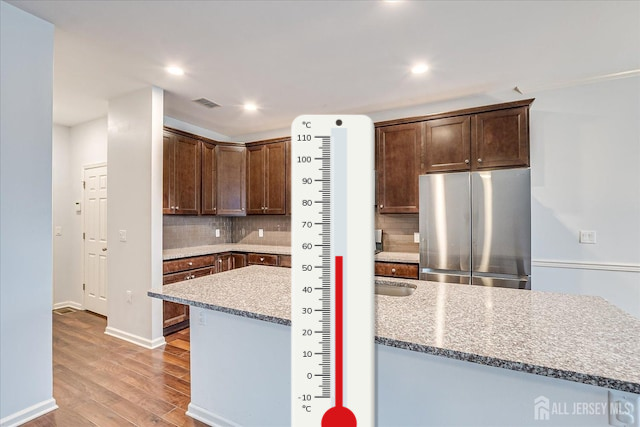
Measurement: 55 °C
